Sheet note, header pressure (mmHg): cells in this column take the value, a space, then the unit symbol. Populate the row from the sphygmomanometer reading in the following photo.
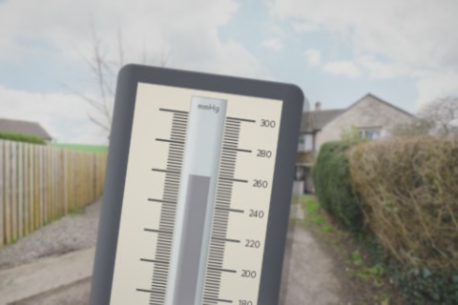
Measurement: 260 mmHg
